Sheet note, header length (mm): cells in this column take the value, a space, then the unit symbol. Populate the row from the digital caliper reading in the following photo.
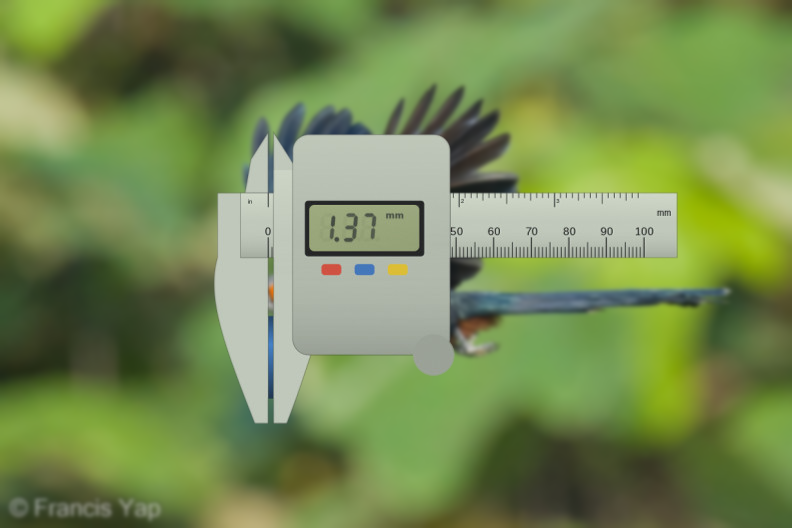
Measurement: 1.37 mm
